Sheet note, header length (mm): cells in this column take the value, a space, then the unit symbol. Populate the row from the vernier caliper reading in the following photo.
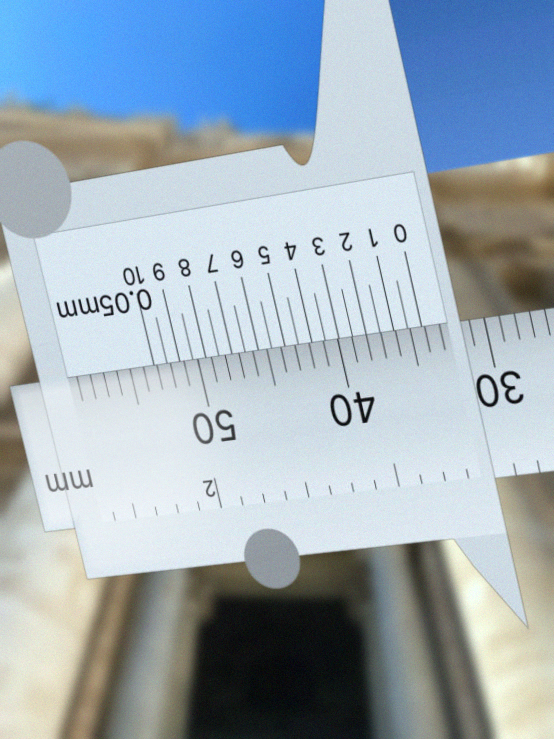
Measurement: 34.2 mm
